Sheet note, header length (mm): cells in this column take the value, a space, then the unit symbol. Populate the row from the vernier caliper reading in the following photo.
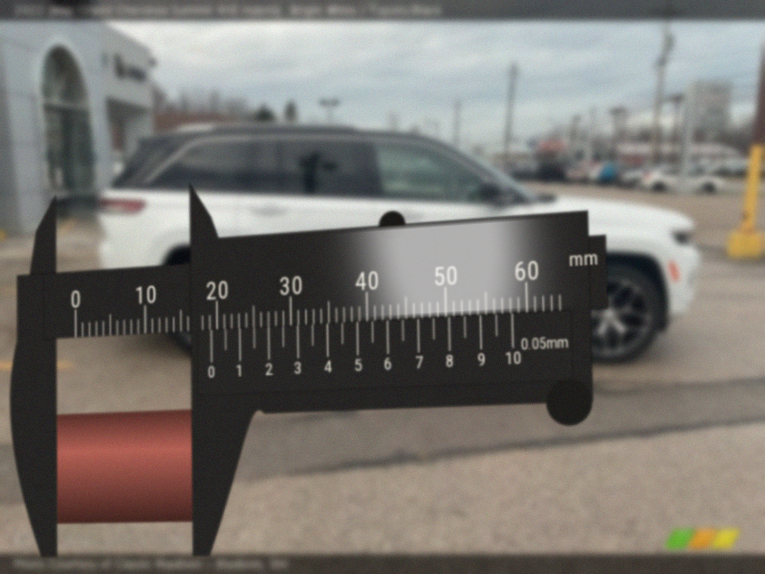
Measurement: 19.2 mm
